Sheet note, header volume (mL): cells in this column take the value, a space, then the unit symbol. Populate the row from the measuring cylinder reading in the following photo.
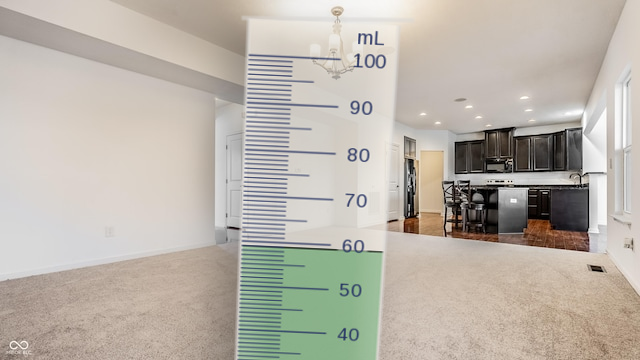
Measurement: 59 mL
